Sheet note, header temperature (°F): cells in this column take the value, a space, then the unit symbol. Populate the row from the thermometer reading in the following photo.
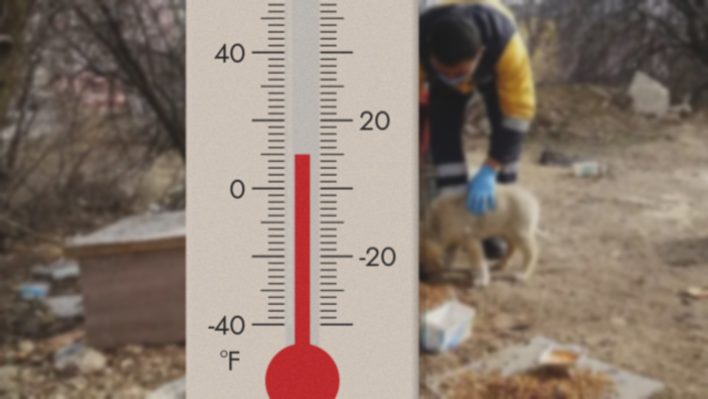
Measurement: 10 °F
